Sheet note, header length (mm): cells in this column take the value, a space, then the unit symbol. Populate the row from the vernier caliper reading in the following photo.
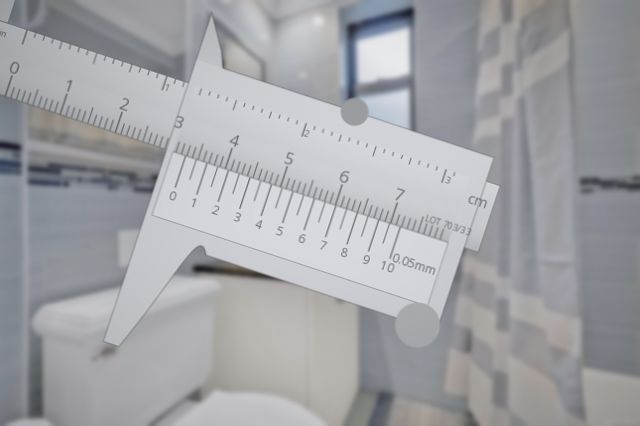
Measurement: 32.8 mm
